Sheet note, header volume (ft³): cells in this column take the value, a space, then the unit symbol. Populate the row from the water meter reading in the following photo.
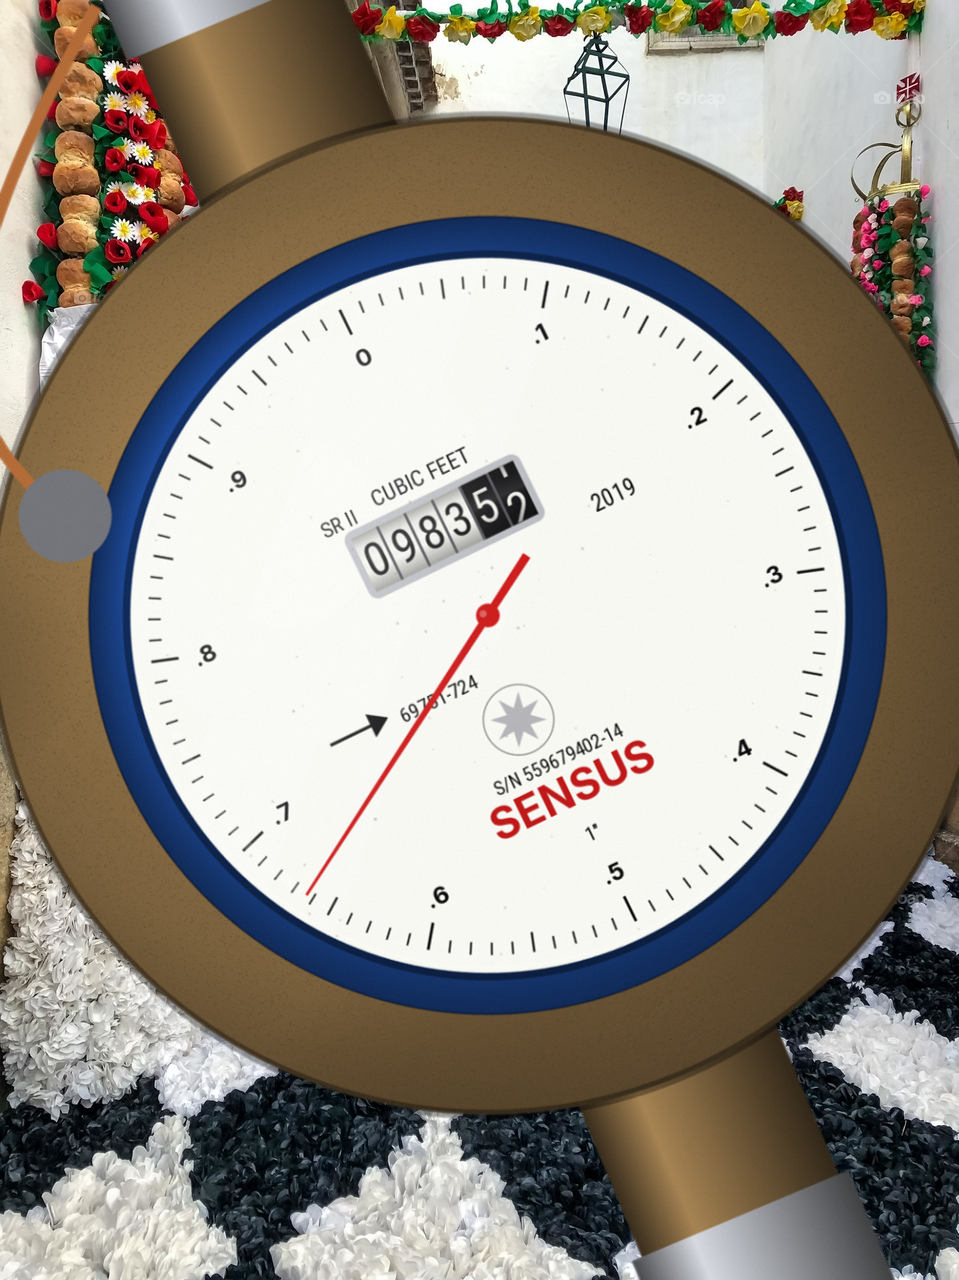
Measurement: 98351.66 ft³
